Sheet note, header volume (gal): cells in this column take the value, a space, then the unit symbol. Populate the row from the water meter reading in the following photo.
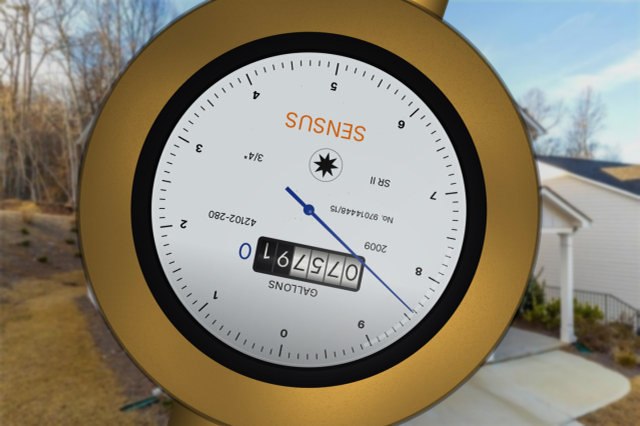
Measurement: 757908.4 gal
